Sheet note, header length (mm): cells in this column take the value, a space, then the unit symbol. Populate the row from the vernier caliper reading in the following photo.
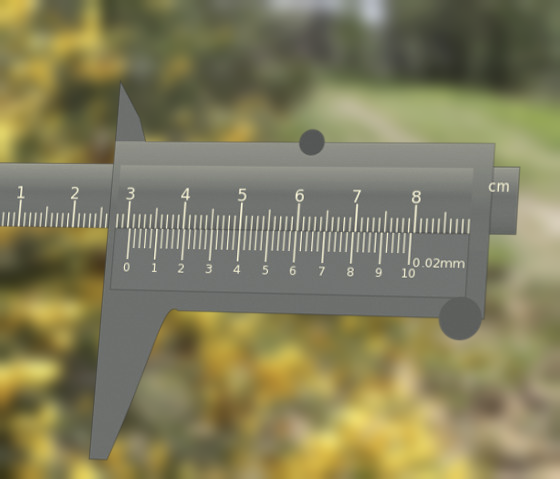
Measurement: 30.4 mm
